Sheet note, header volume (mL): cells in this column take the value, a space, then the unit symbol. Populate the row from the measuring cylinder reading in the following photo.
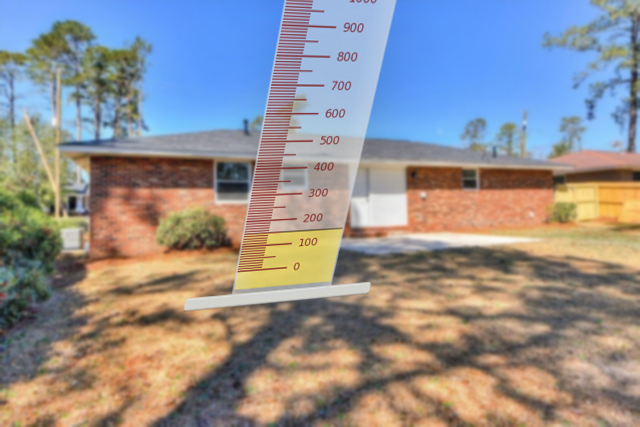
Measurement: 150 mL
